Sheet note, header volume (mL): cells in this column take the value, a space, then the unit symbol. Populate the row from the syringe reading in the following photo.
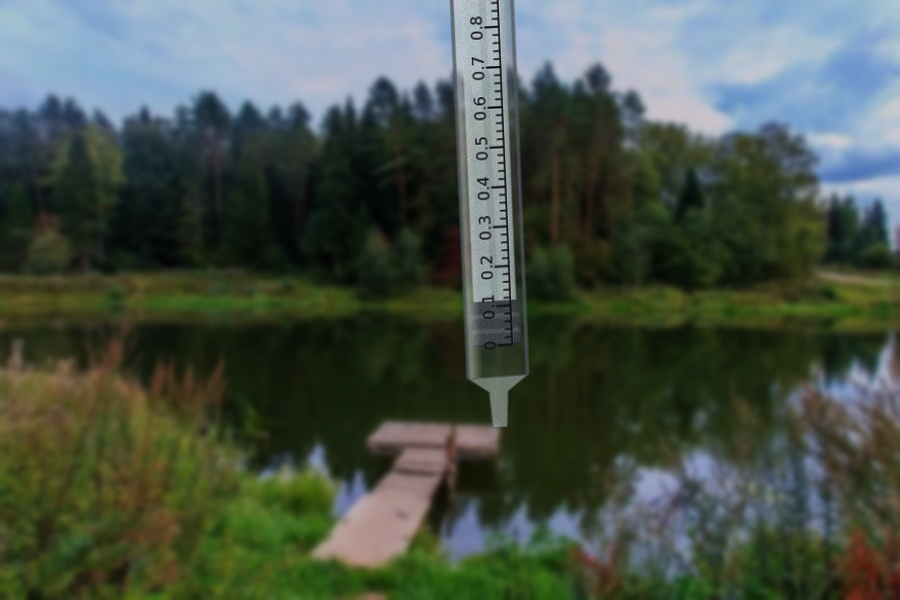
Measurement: 0 mL
